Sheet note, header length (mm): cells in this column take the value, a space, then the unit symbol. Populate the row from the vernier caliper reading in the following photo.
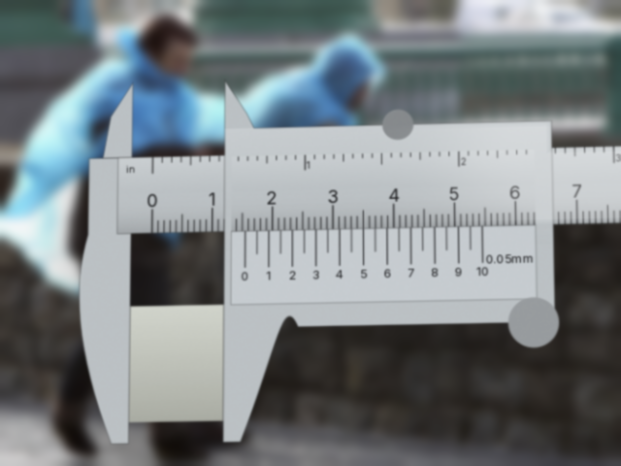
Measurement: 15.5 mm
